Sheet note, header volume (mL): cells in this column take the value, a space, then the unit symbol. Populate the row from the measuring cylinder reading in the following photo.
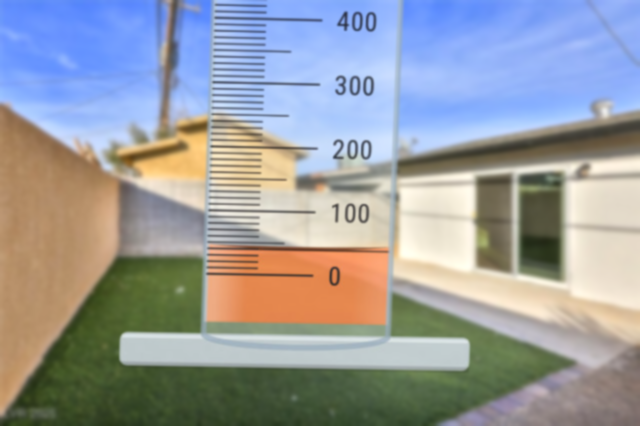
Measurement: 40 mL
